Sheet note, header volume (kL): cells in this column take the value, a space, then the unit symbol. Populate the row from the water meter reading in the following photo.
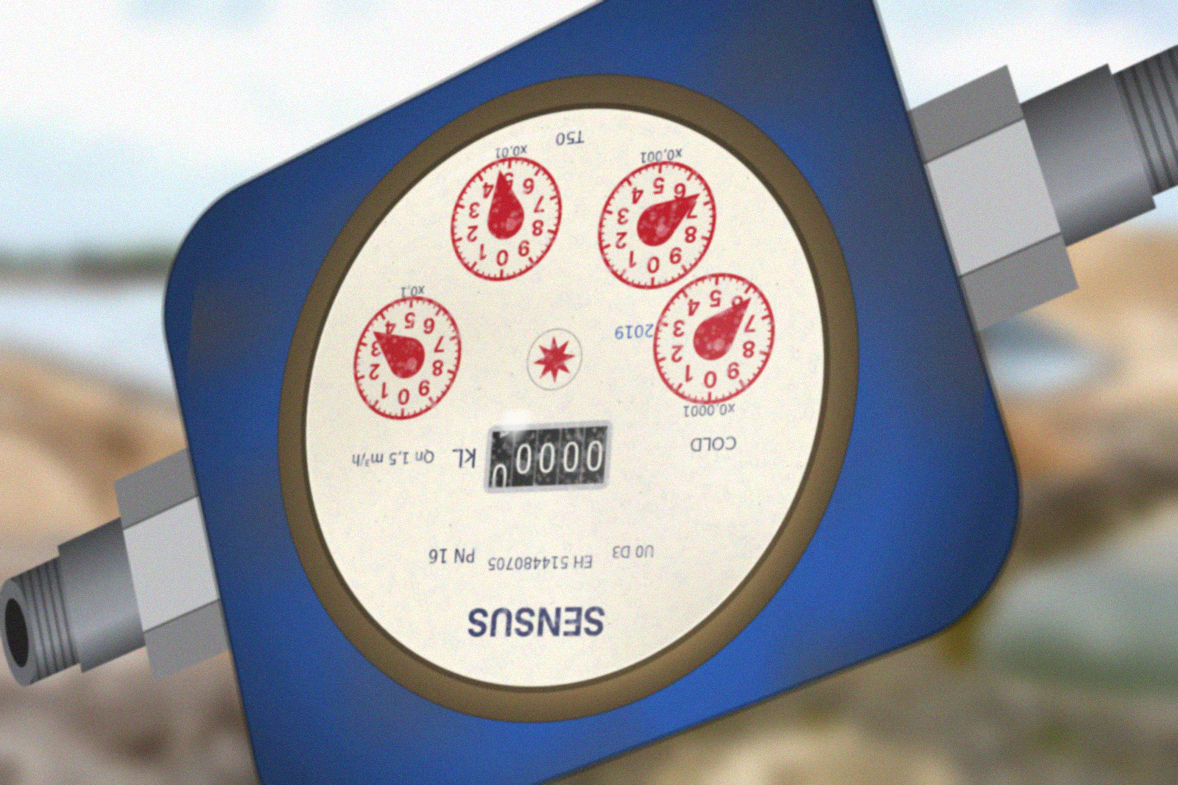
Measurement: 0.3466 kL
